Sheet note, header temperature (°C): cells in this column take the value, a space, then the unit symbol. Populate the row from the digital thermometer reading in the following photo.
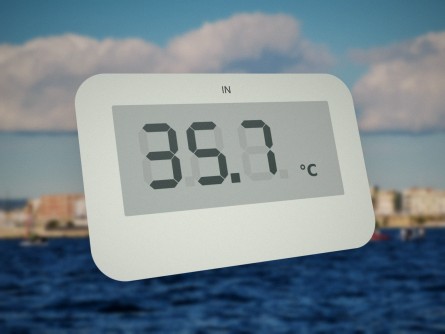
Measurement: 35.7 °C
